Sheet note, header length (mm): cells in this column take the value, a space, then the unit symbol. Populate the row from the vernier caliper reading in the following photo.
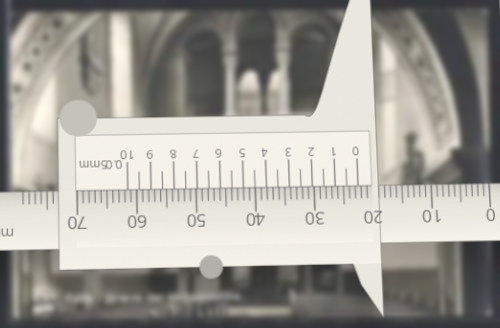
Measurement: 22.5 mm
